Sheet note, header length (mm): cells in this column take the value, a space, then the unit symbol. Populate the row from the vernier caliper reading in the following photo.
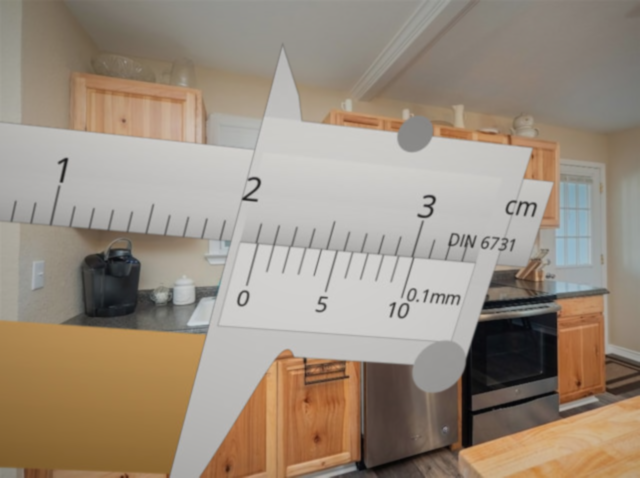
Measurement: 21.1 mm
